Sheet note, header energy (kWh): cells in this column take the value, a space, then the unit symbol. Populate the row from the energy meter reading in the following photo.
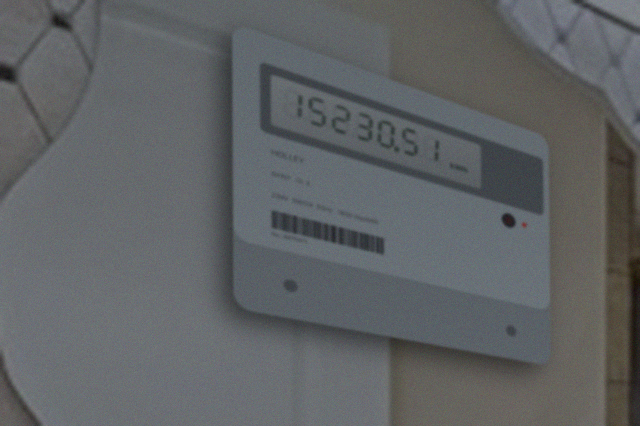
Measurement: 15230.51 kWh
